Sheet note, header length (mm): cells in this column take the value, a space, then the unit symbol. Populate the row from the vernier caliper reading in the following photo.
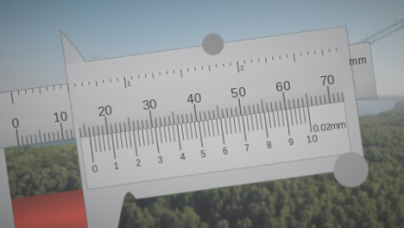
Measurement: 16.0 mm
